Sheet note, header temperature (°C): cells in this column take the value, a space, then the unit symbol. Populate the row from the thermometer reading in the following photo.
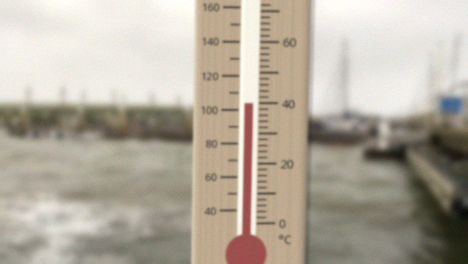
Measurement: 40 °C
